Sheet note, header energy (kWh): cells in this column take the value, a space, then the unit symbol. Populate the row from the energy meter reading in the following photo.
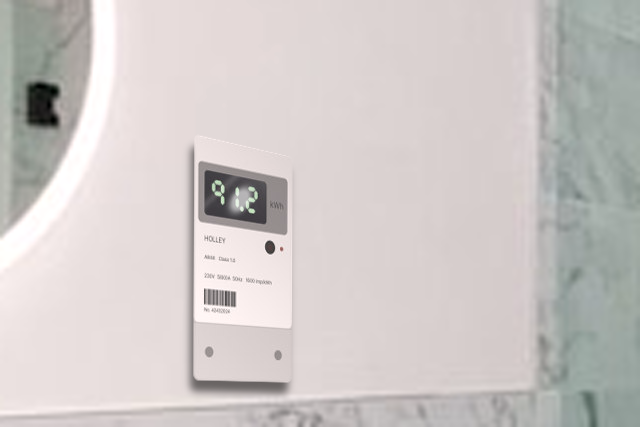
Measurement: 91.2 kWh
